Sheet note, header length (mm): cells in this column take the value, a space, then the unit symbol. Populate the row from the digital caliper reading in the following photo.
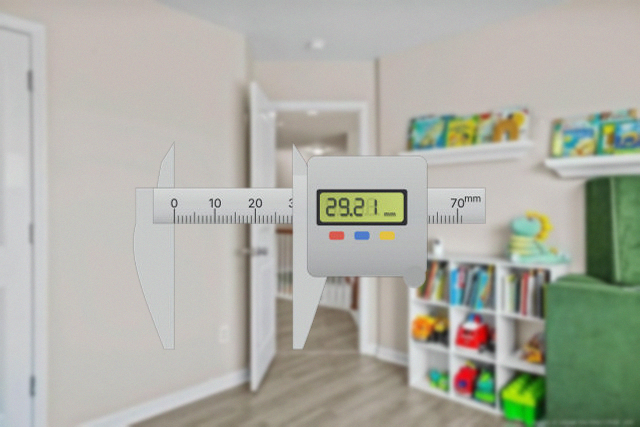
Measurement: 29.21 mm
